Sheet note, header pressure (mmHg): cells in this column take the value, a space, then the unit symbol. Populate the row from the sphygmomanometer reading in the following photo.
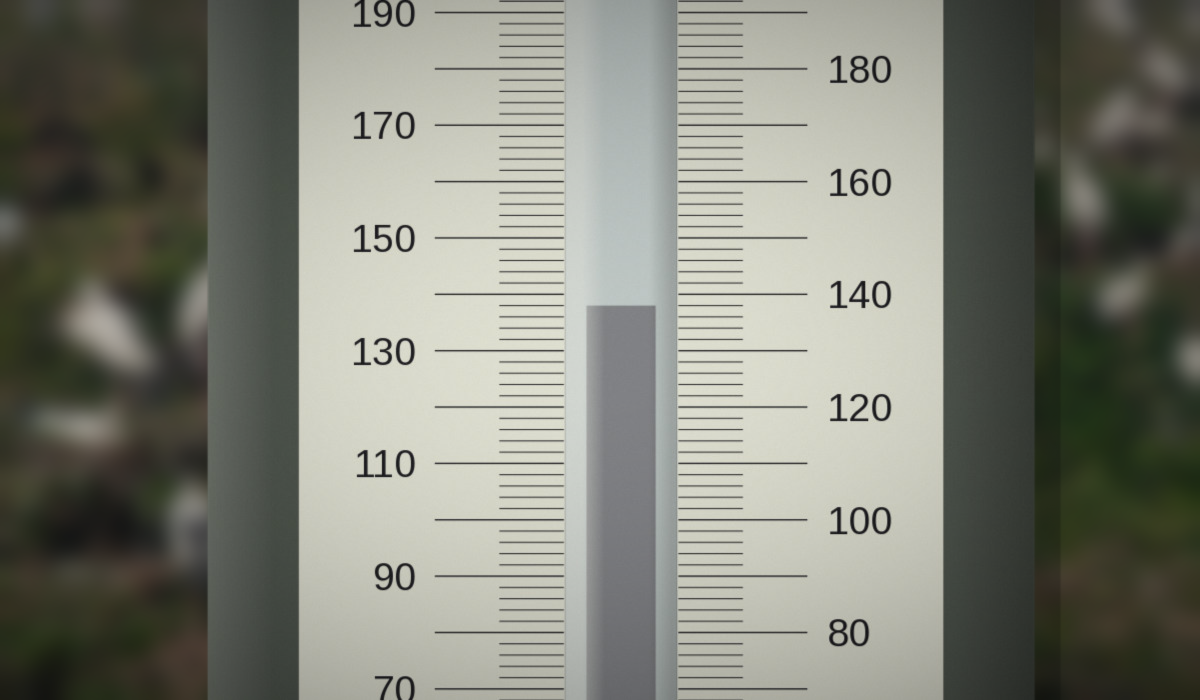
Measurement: 138 mmHg
